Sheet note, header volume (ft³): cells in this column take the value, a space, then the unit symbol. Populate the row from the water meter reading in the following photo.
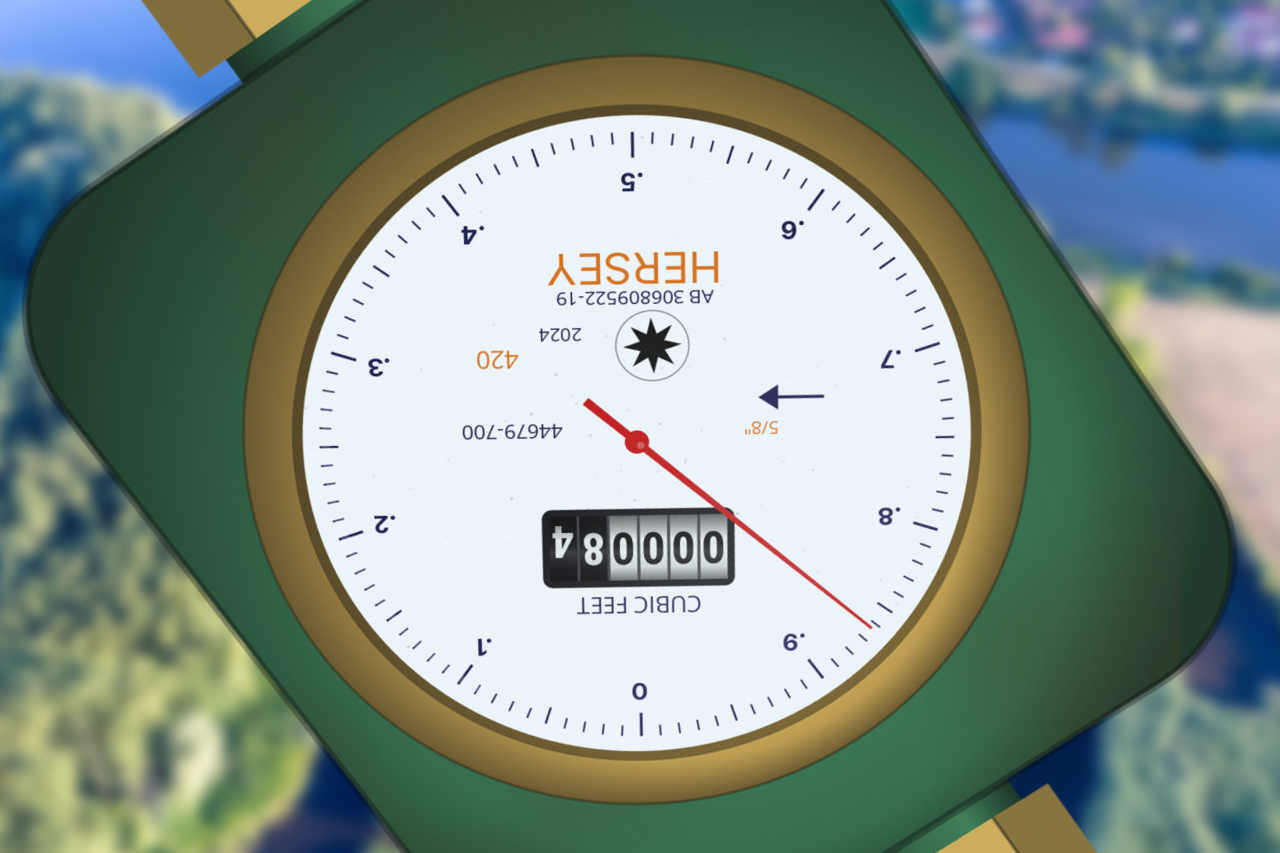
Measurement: 83.86 ft³
